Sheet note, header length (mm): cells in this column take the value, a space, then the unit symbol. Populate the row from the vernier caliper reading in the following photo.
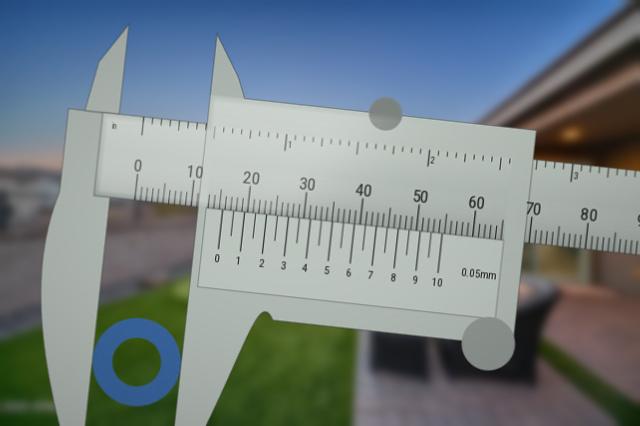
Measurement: 15.6 mm
